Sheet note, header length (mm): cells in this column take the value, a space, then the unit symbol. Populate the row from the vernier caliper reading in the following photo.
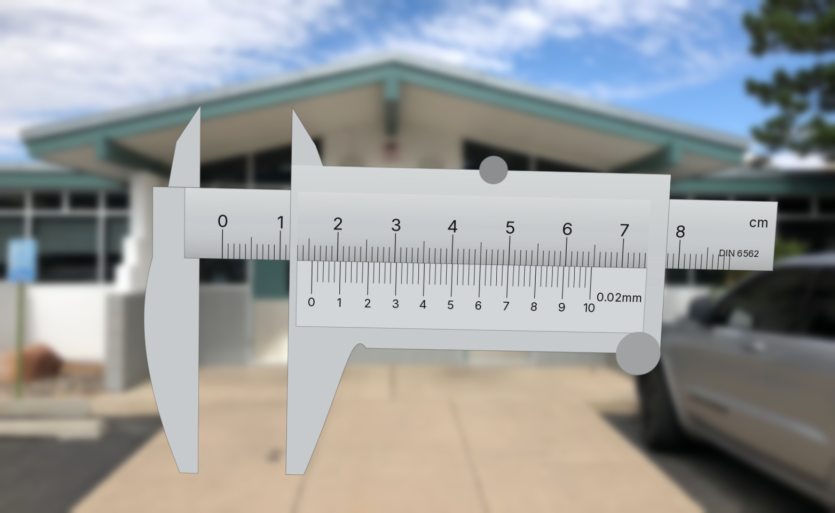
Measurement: 15.6 mm
